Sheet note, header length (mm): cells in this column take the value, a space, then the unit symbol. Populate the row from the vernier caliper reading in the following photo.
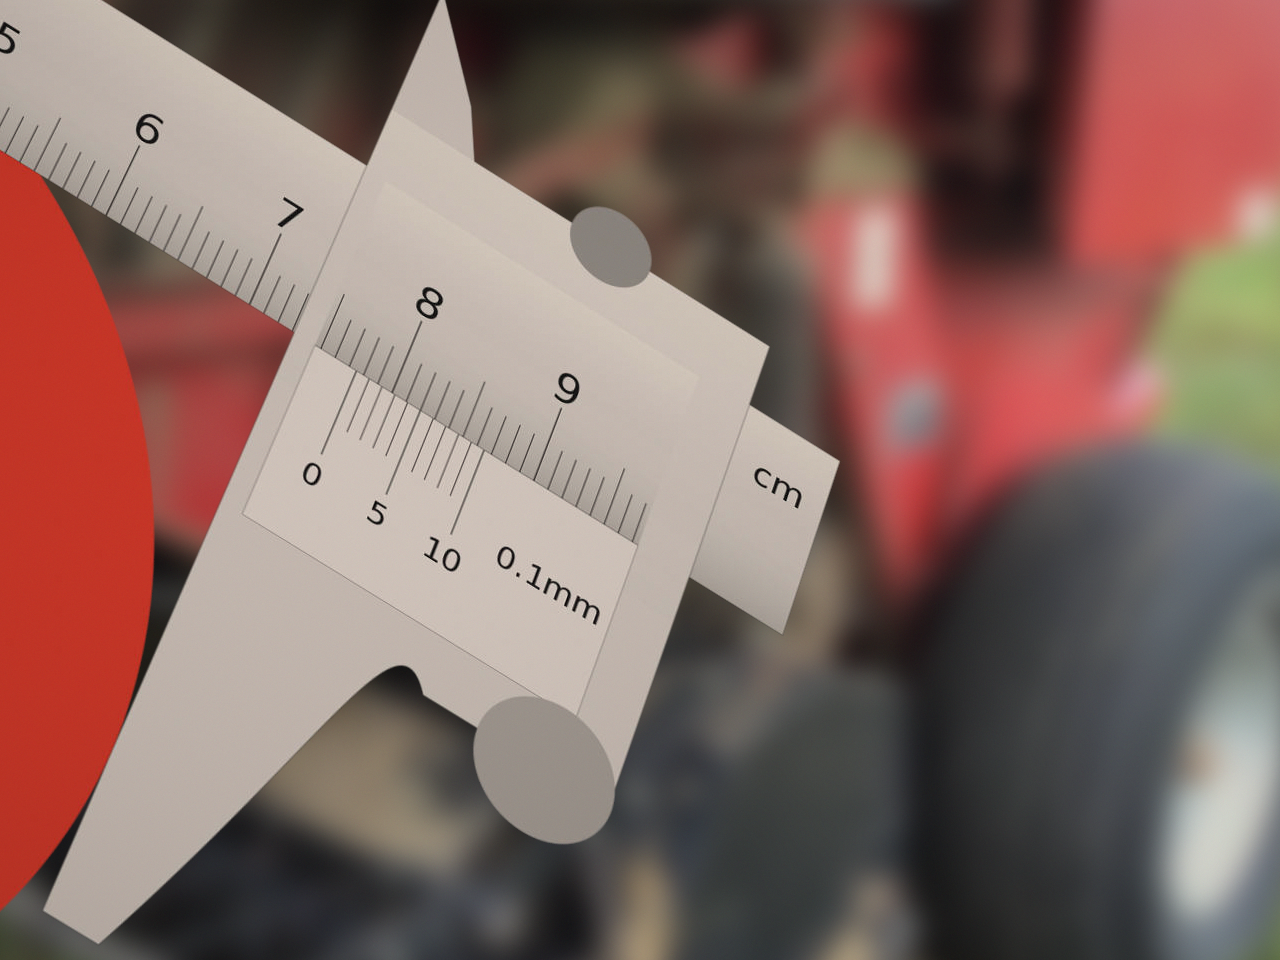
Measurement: 77.5 mm
